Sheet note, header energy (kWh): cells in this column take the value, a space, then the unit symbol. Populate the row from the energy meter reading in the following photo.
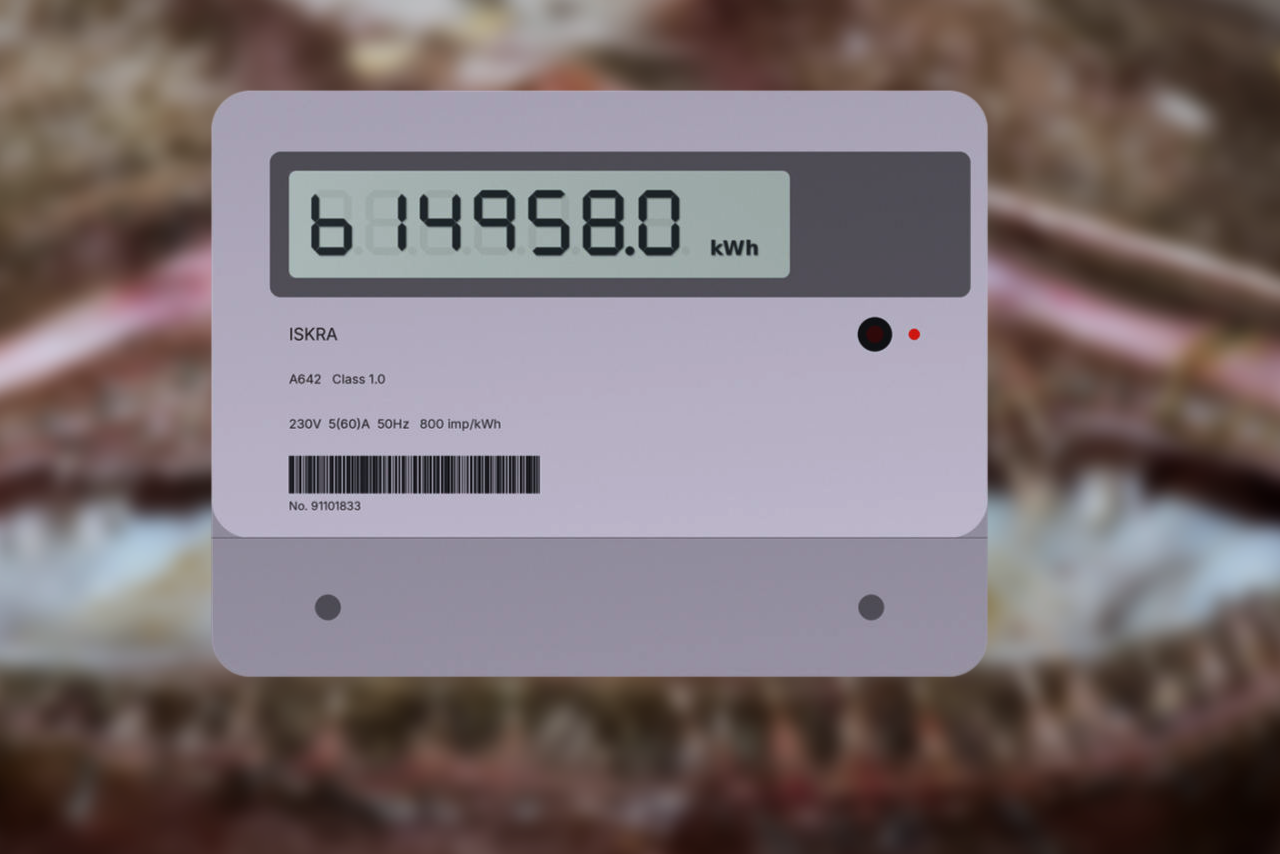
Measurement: 614958.0 kWh
